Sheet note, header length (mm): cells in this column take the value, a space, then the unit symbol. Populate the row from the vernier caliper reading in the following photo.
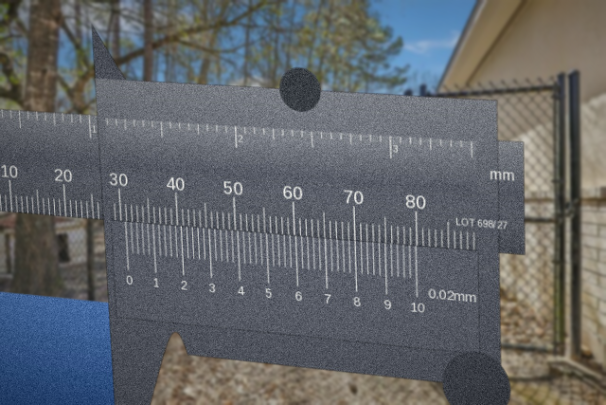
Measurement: 30.8 mm
